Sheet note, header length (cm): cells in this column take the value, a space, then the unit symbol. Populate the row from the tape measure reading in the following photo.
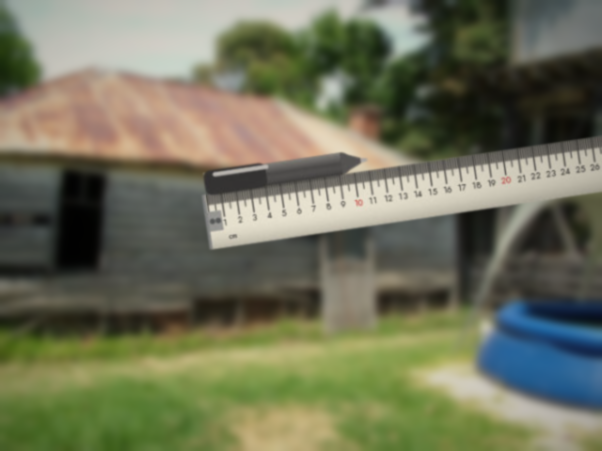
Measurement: 11 cm
